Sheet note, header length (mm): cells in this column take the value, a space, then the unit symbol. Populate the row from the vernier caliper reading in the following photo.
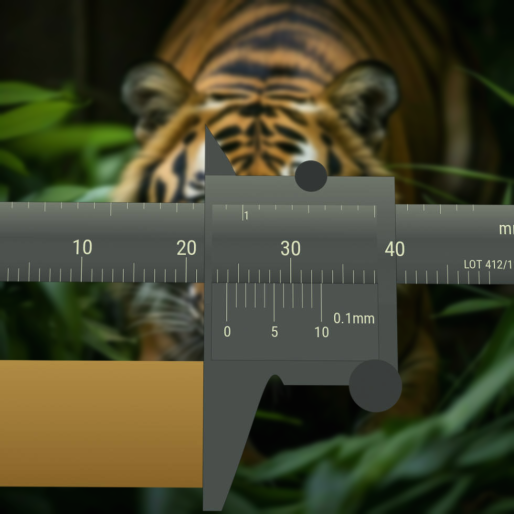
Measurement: 23.9 mm
